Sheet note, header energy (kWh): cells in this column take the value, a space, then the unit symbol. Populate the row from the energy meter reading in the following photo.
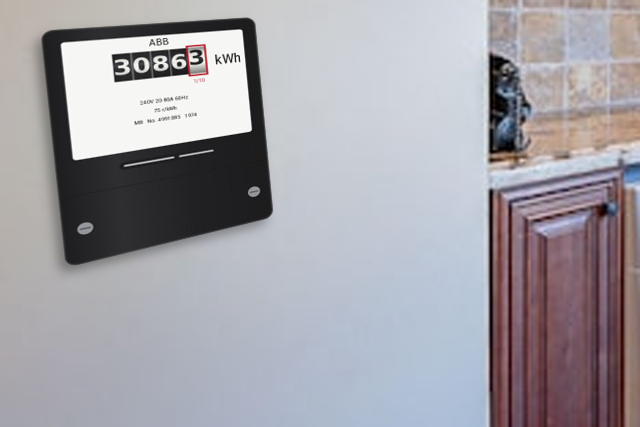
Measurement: 3086.3 kWh
